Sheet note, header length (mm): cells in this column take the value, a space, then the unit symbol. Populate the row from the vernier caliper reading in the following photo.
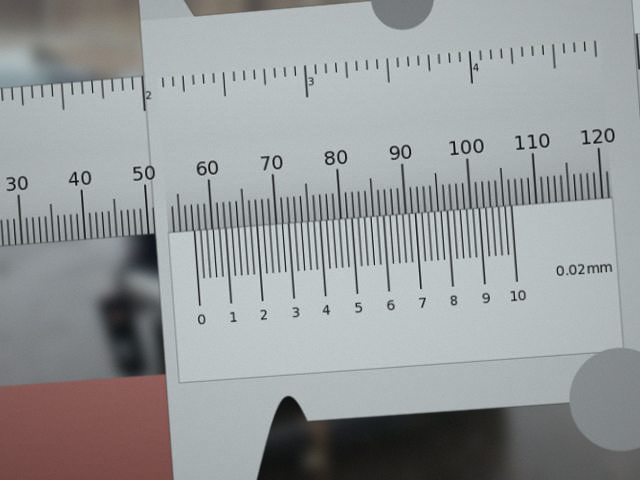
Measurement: 57.2 mm
